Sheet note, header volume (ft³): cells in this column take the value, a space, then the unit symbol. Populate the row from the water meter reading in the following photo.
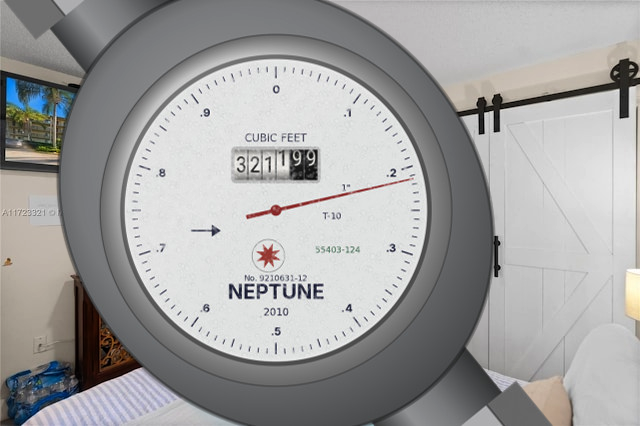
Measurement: 321199.21 ft³
